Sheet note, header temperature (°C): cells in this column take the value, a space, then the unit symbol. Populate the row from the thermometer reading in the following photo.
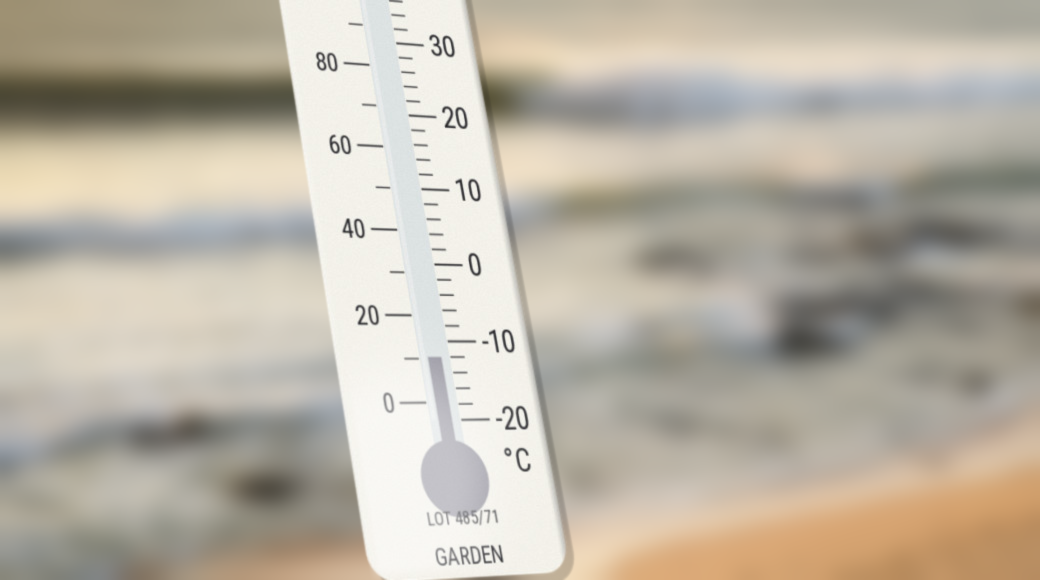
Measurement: -12 °C
